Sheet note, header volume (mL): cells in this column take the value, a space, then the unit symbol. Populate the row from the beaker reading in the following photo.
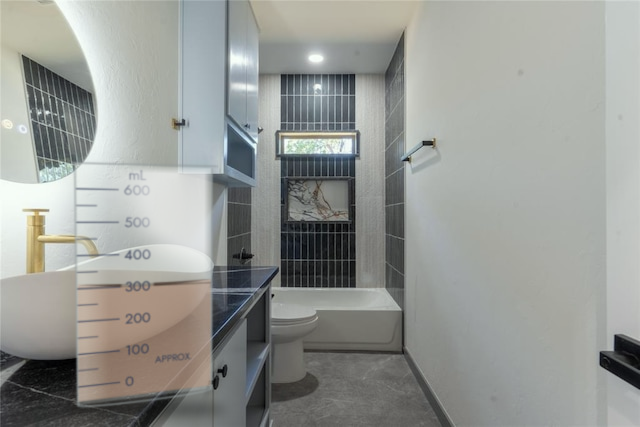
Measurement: 300 mL
